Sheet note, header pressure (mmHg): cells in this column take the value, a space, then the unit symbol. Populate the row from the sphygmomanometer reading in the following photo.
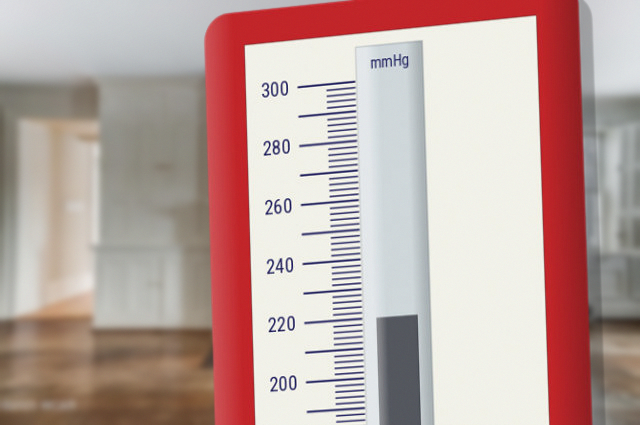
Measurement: 220 mmHg
